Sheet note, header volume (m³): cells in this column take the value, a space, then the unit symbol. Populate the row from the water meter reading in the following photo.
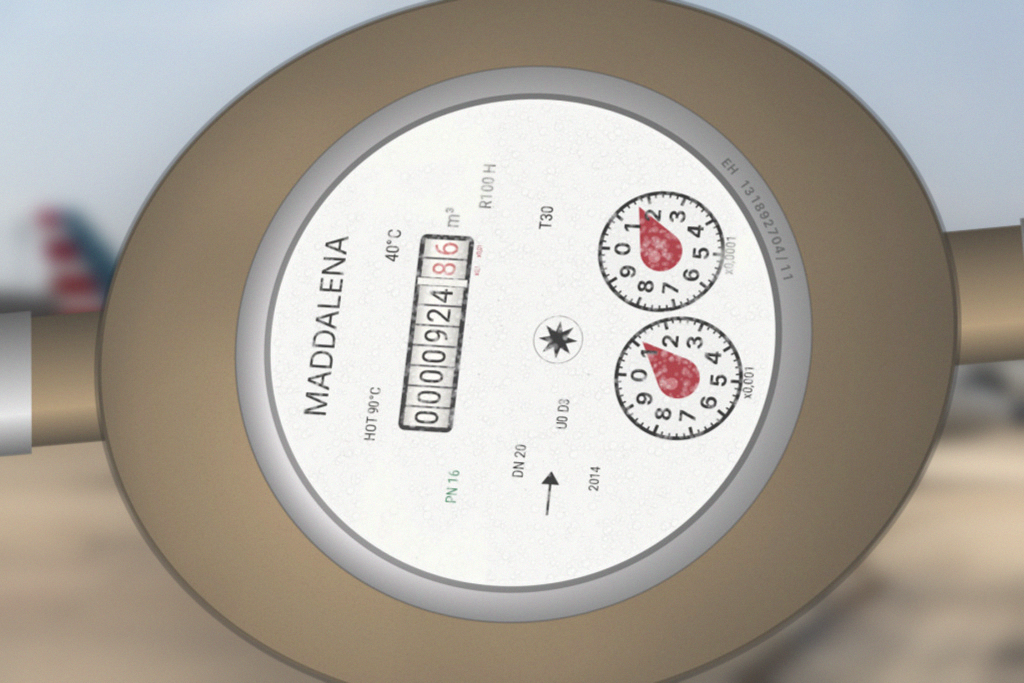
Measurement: 924.8611 m³
